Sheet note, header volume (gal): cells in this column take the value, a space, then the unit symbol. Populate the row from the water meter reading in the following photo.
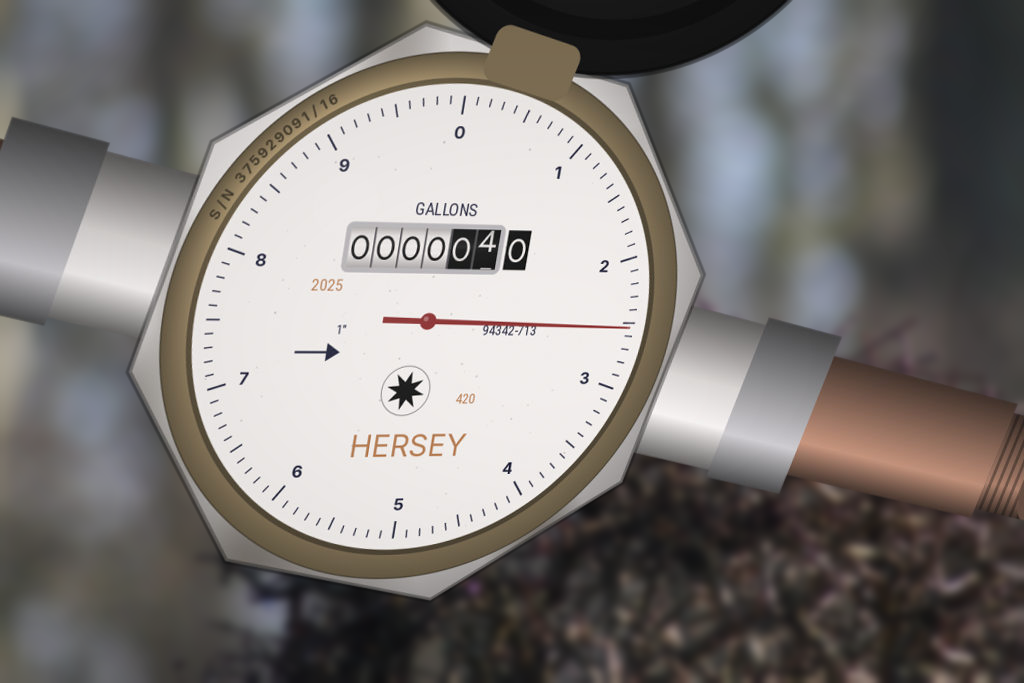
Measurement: 42.5 gal
